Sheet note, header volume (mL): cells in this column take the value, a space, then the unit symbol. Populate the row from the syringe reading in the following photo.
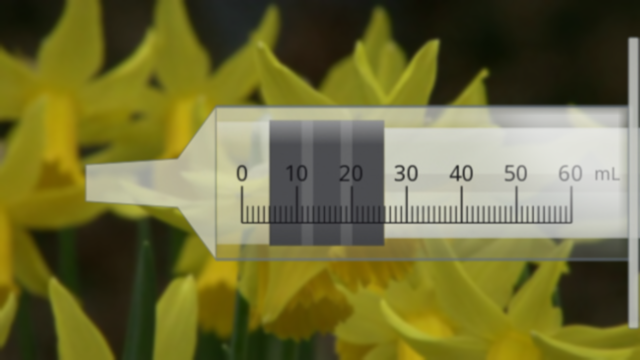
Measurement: 5 mL
